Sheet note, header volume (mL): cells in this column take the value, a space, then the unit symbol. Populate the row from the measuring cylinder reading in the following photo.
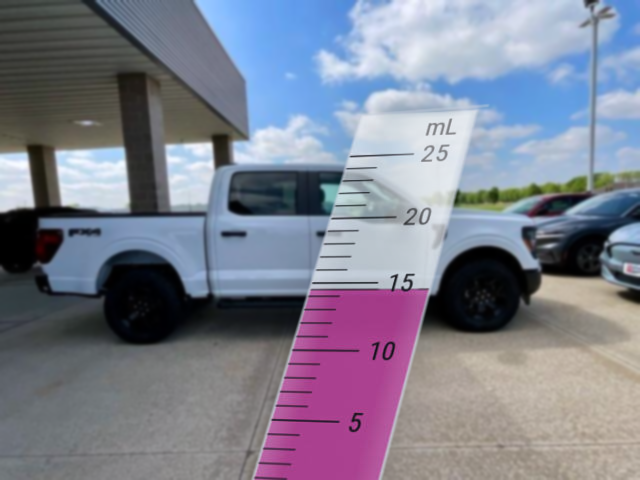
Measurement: 14.5 mL
